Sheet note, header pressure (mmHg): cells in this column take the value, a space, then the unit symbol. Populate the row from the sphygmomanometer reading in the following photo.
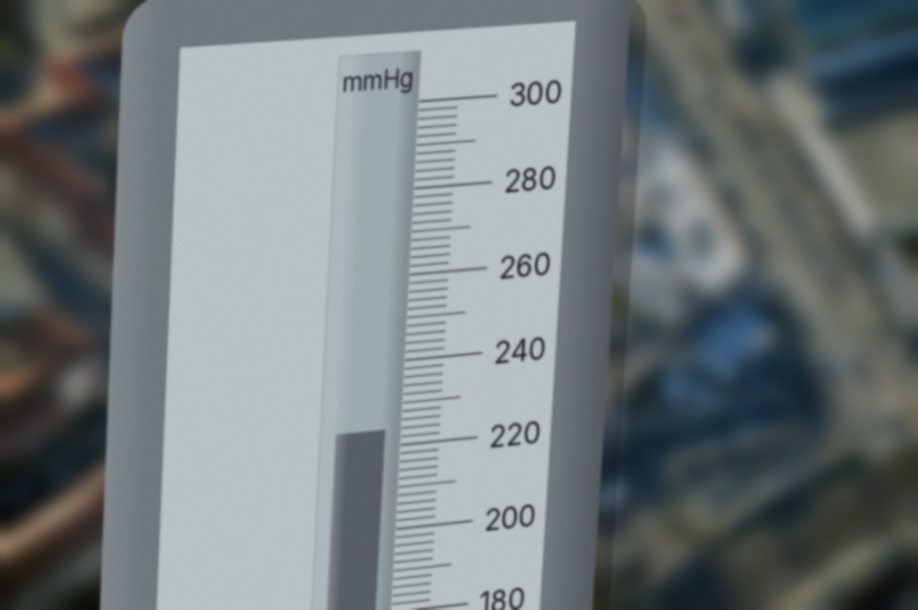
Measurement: 224 mmHg
